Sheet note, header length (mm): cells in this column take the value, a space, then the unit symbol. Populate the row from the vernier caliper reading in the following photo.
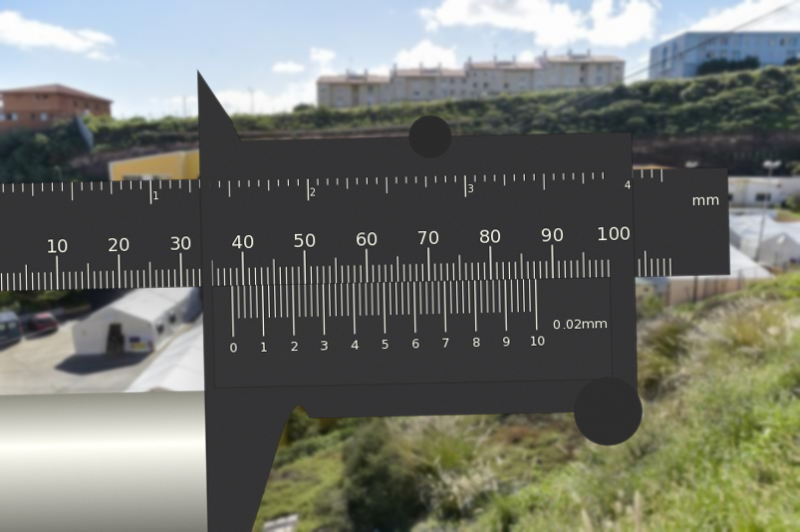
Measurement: 38.2 mm
